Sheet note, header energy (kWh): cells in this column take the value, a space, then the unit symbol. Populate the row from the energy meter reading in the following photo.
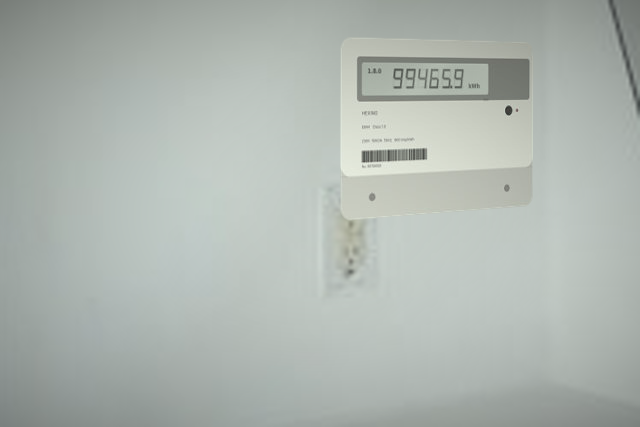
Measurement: 99465.9 kWh
